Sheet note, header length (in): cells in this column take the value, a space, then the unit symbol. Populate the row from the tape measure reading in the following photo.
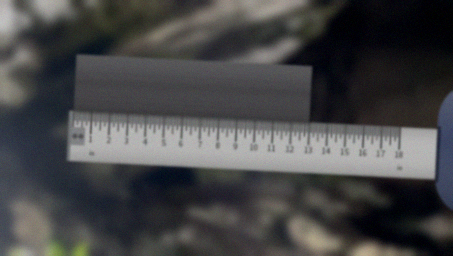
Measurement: 13 in
